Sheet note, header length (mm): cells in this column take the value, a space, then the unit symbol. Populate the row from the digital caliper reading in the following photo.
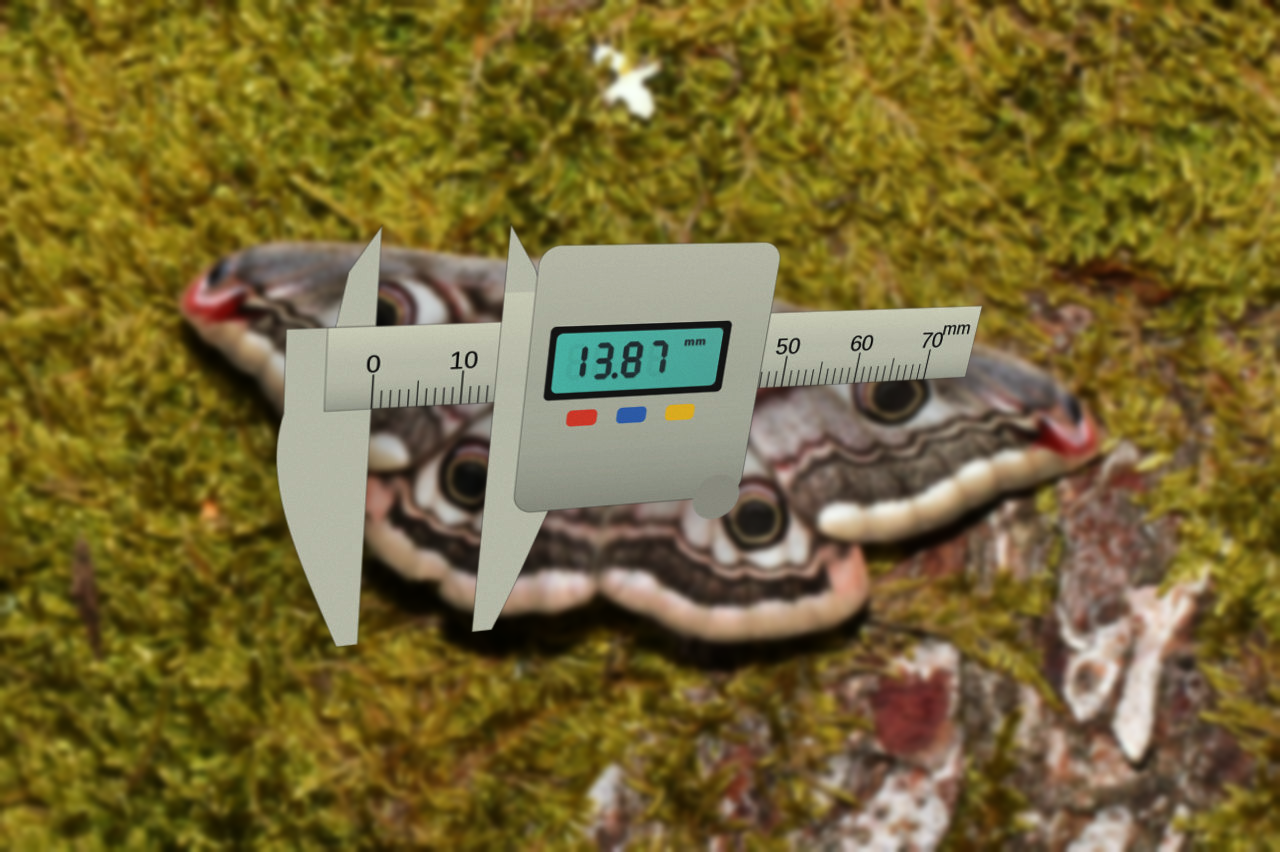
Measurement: 13.87 mm
